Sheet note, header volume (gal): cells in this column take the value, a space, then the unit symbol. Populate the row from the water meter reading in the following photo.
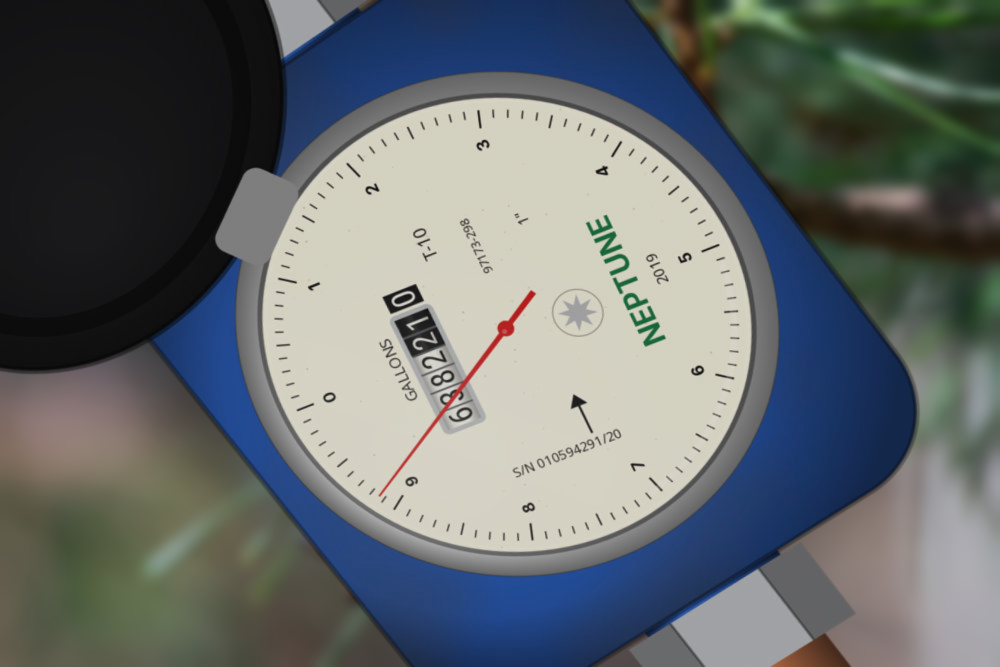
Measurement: 6382209.1 gal
